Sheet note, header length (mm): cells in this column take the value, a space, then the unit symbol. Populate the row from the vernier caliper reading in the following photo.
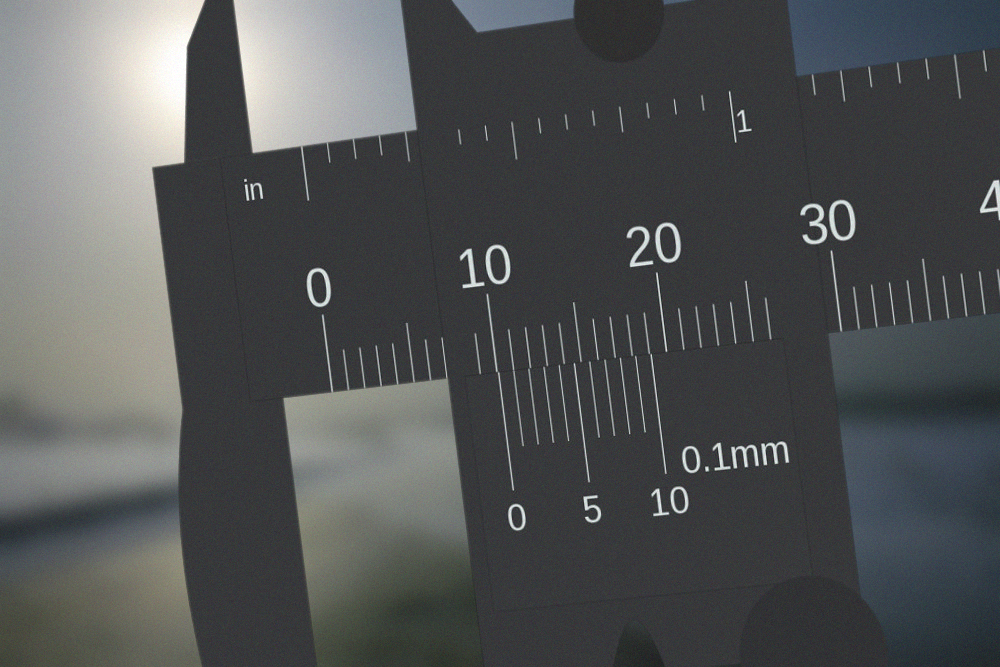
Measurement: 10.1 mm
